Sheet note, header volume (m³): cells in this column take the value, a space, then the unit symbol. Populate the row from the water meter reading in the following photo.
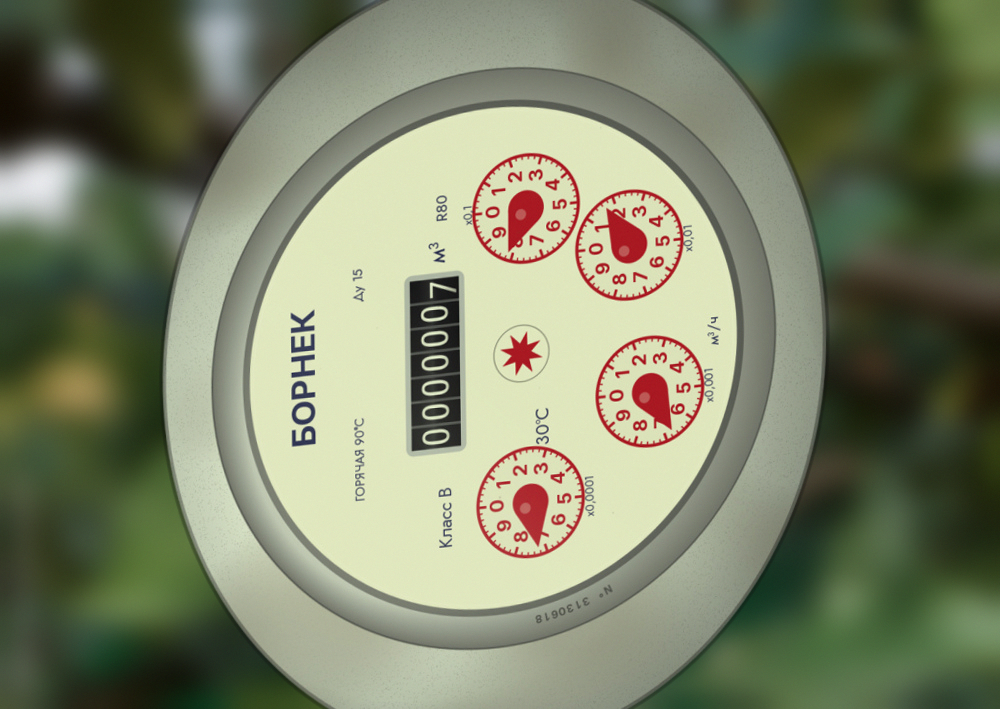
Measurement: 6.8167 m³
